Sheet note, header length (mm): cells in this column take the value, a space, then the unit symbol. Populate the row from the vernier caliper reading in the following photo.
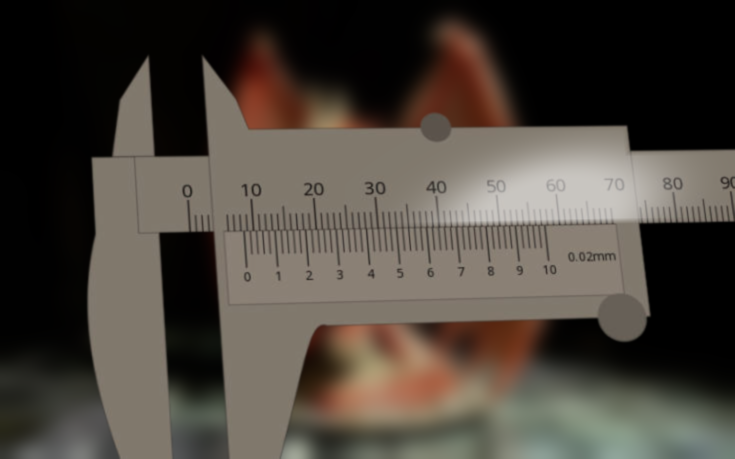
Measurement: 8.5 mm
